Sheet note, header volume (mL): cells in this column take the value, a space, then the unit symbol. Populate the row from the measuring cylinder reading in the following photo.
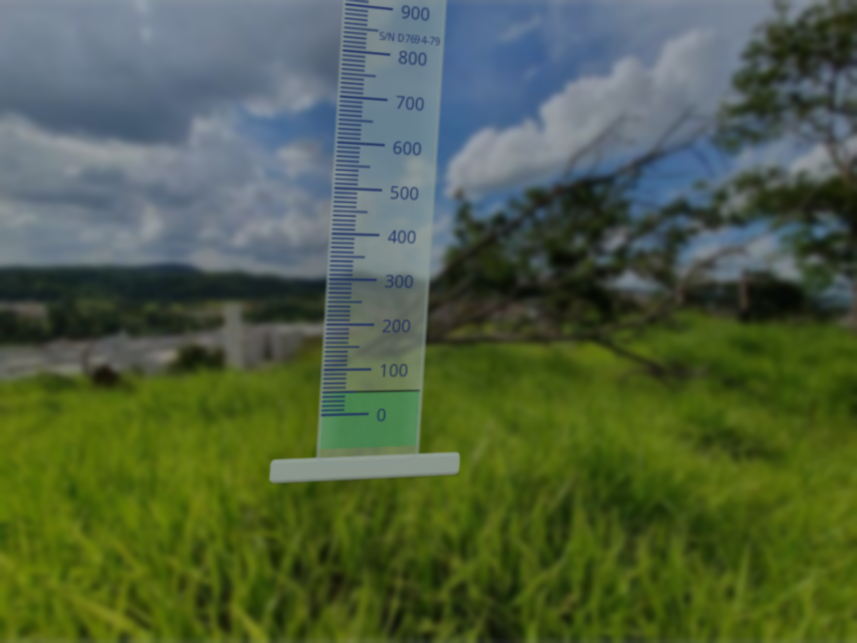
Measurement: 50 mL
